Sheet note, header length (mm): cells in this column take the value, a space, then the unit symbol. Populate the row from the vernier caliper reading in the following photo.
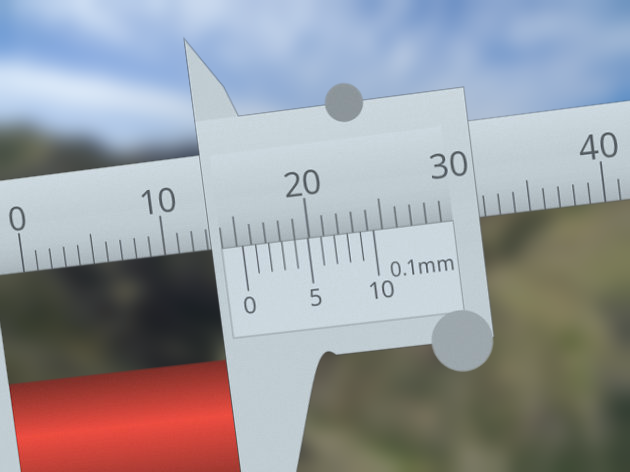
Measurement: 15.4 mm
